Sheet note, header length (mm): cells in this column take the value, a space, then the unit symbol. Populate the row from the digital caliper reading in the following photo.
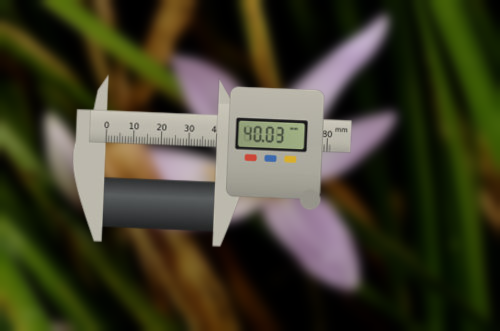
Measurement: 40.03 mm
